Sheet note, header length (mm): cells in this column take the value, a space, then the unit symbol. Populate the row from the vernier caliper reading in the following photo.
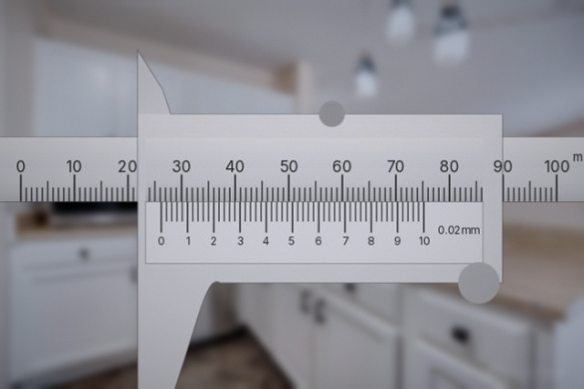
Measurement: 26.2 mm
